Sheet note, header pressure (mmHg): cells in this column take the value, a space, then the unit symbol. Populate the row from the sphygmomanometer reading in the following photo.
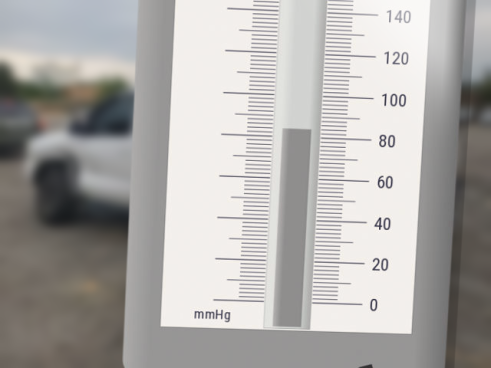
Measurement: 84 mmHg
